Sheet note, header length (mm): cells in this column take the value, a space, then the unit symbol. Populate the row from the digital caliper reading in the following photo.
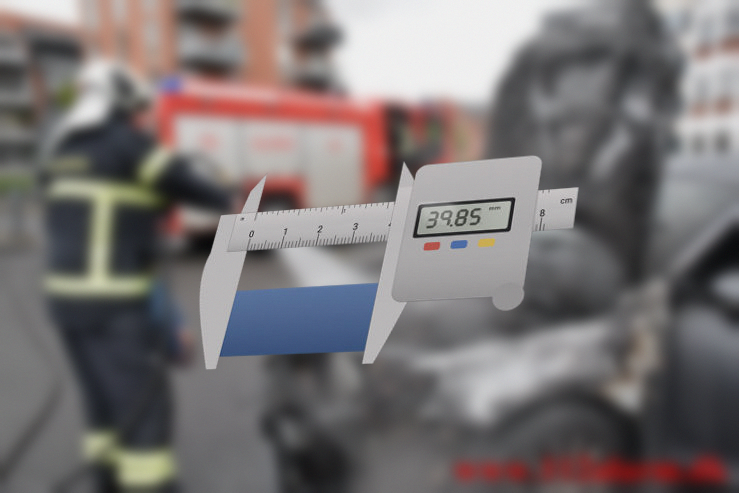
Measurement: 39.85 mm
